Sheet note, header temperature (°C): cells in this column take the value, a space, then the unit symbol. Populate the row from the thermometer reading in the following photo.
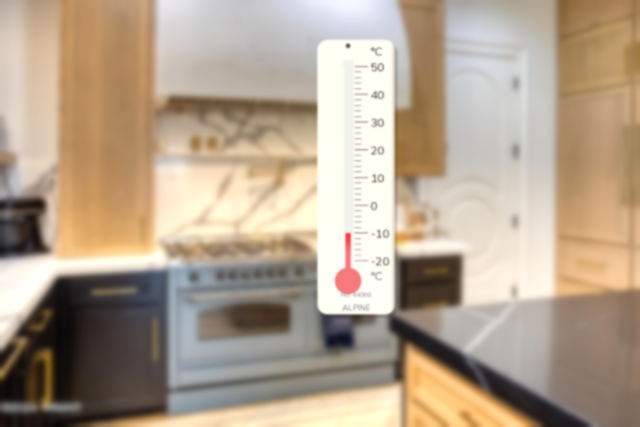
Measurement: -10 °C
